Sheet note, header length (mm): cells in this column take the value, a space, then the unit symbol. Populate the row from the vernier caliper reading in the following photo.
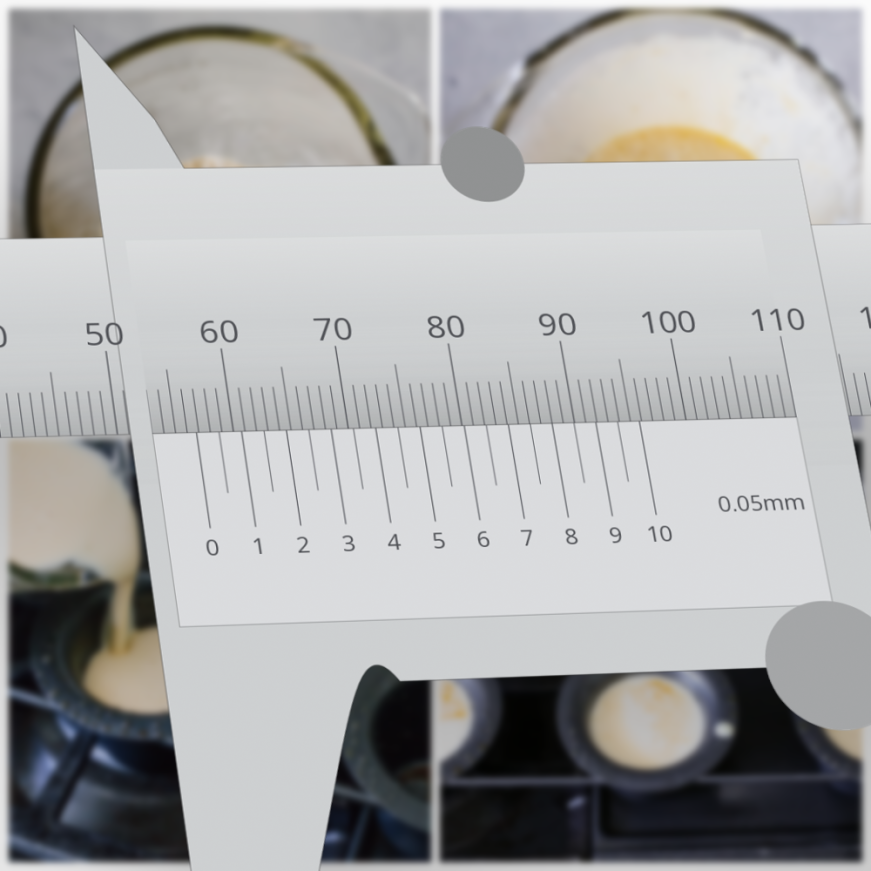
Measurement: 56.8 mm
